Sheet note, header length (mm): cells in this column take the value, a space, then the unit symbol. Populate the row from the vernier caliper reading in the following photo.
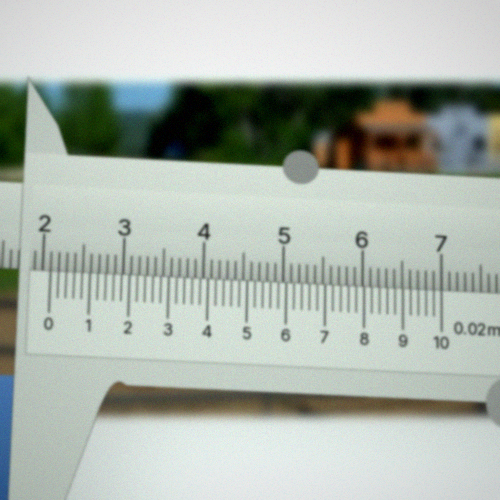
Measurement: 21.0 mm
